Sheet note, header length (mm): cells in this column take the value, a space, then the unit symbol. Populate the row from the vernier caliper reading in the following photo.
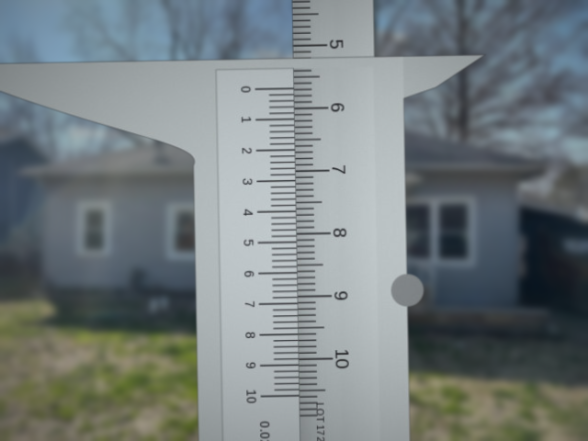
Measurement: 56.8 mm
